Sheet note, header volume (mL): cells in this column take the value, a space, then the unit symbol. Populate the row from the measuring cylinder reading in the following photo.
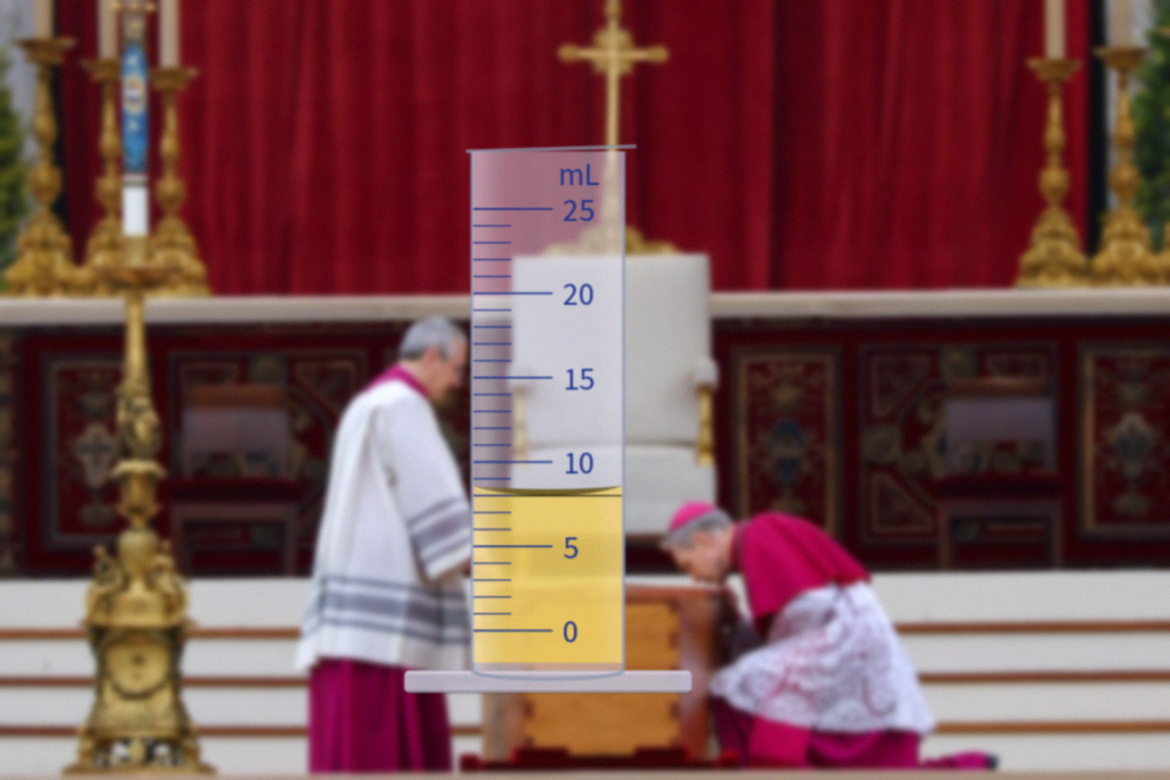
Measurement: 8 mL
